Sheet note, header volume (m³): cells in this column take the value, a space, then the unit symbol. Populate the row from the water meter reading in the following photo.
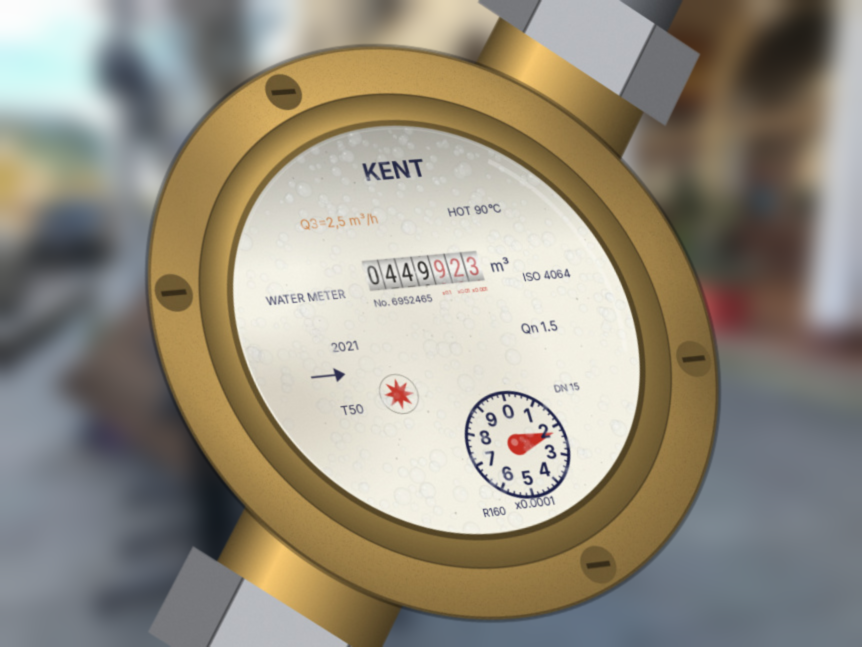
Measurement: 449.9232 m³
